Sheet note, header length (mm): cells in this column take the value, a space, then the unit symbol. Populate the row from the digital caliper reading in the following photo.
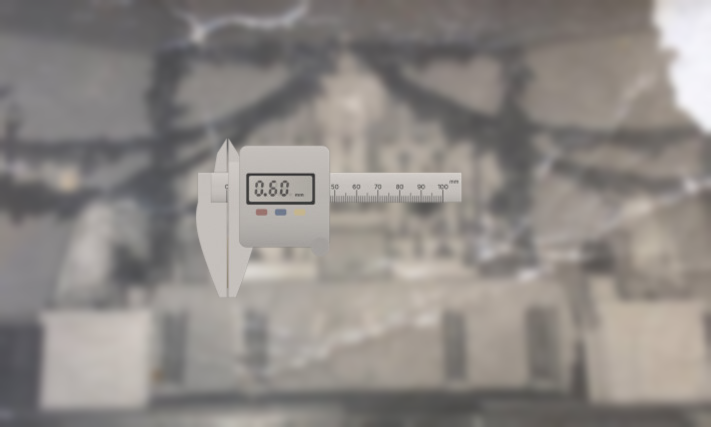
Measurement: 0.60 mm
